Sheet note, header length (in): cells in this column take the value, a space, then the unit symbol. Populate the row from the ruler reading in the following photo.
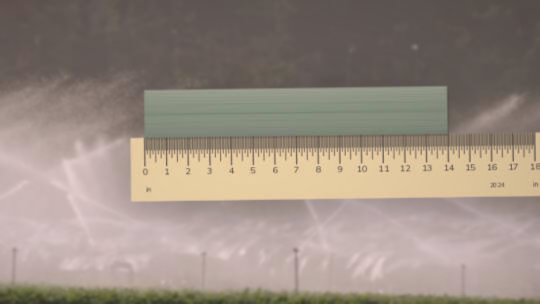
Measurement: 14 in
